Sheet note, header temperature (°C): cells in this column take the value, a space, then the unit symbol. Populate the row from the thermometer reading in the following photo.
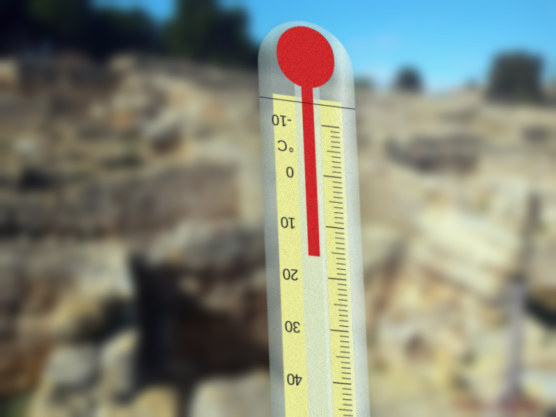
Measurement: 16 °C
